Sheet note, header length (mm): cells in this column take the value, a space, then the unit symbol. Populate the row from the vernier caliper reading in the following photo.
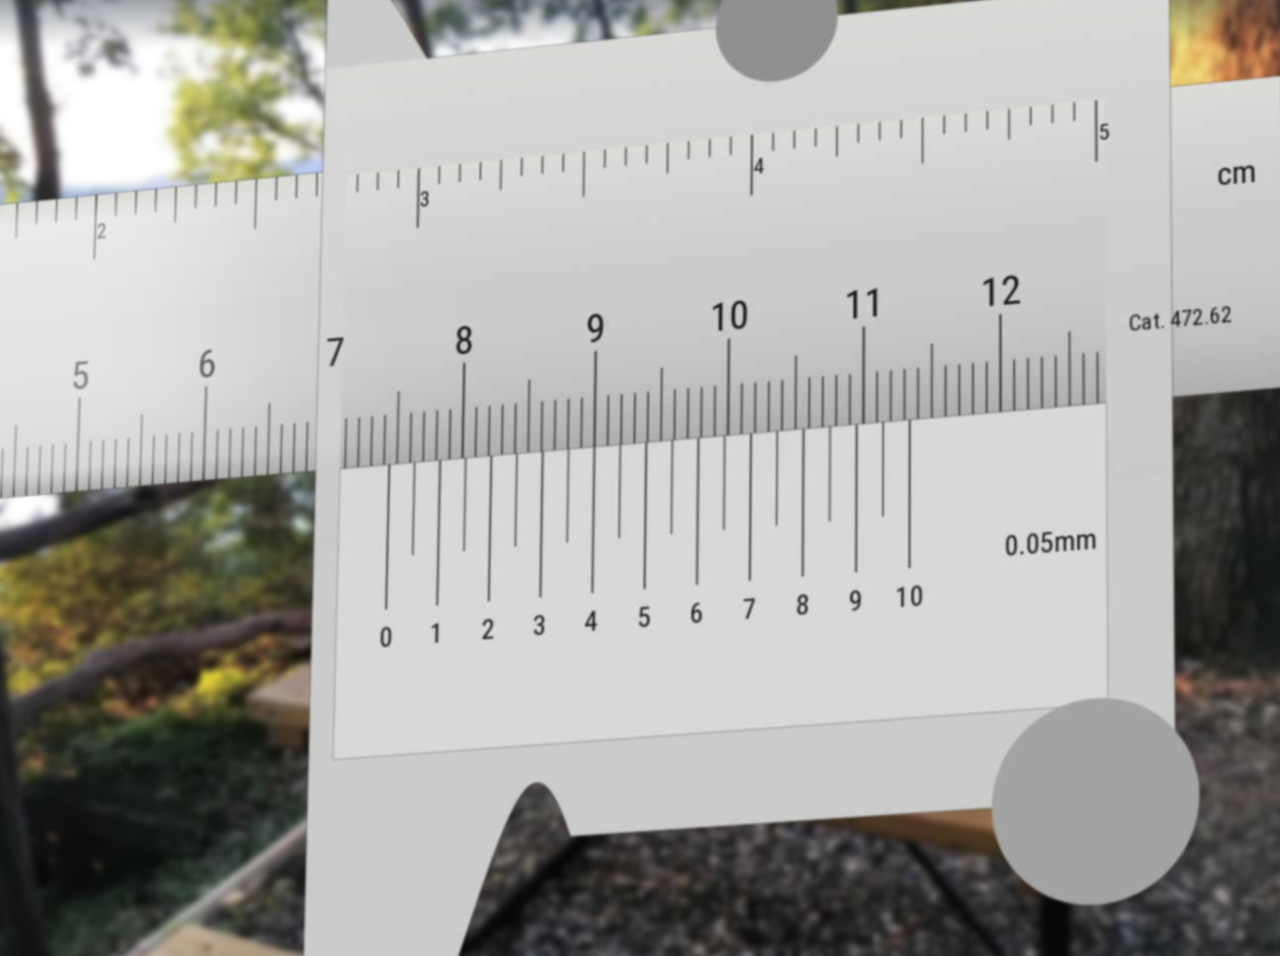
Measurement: 74.4 mm
